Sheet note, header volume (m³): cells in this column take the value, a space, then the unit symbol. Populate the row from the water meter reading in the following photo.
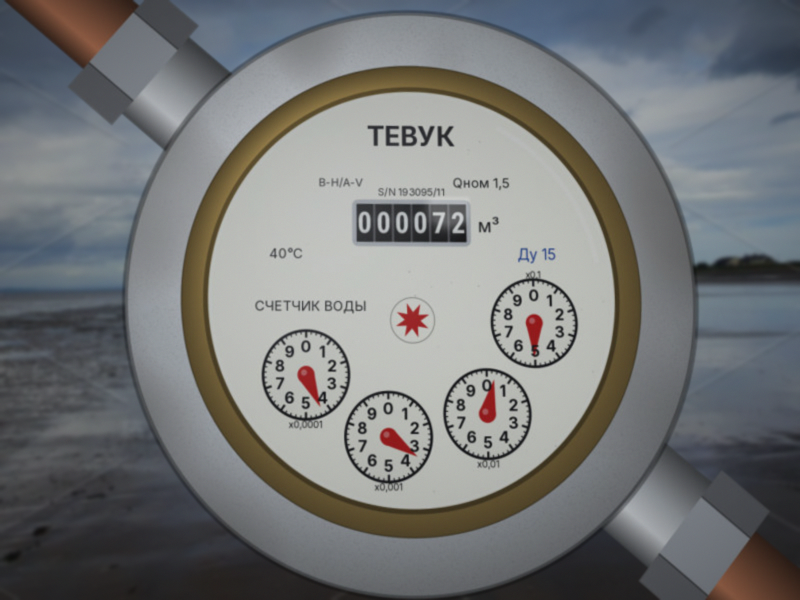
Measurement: 72.5034 m³
